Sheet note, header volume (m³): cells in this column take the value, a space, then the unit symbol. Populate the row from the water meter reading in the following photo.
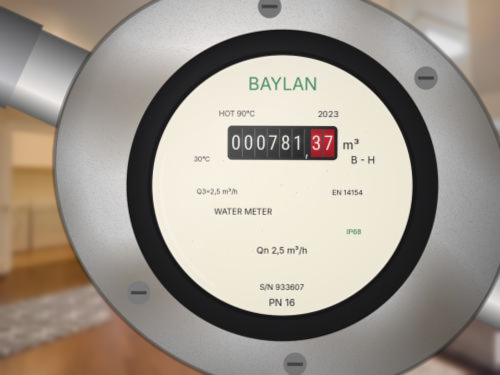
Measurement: 781.37 m³
